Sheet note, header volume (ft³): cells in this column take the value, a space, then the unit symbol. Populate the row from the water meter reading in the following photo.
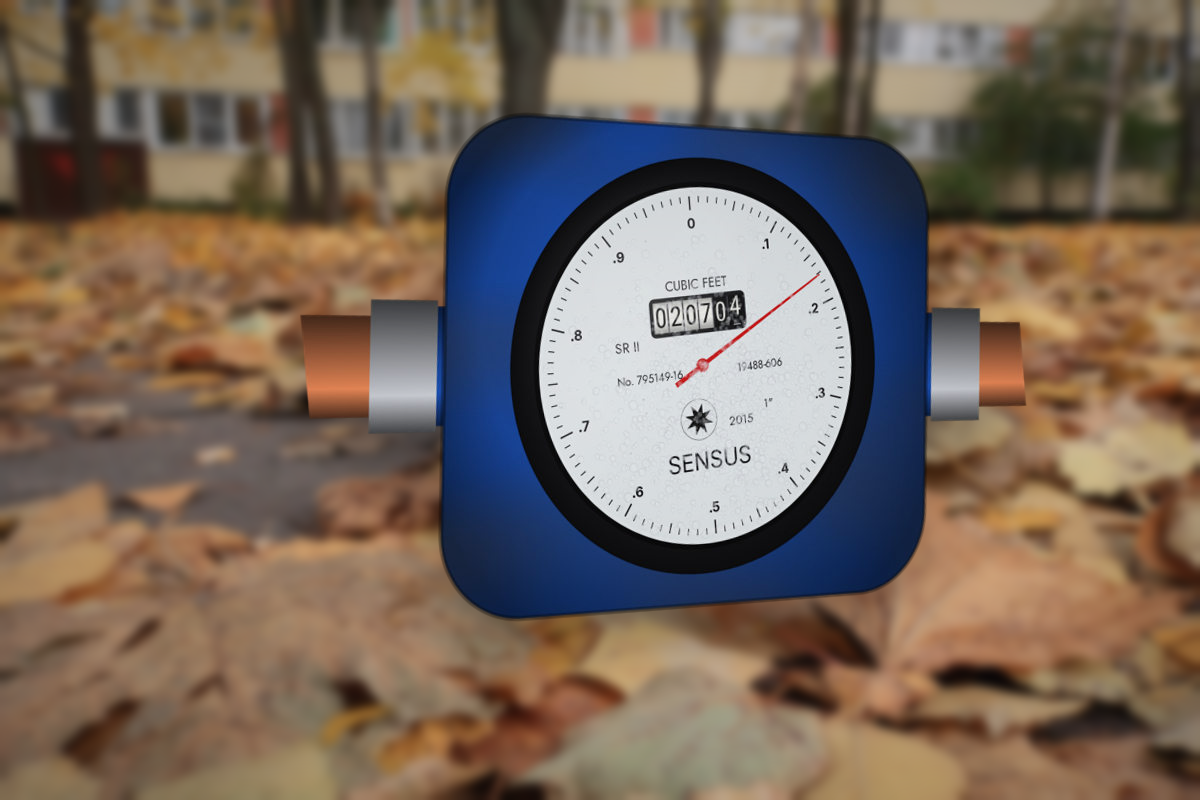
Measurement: 20704.17 ft³
